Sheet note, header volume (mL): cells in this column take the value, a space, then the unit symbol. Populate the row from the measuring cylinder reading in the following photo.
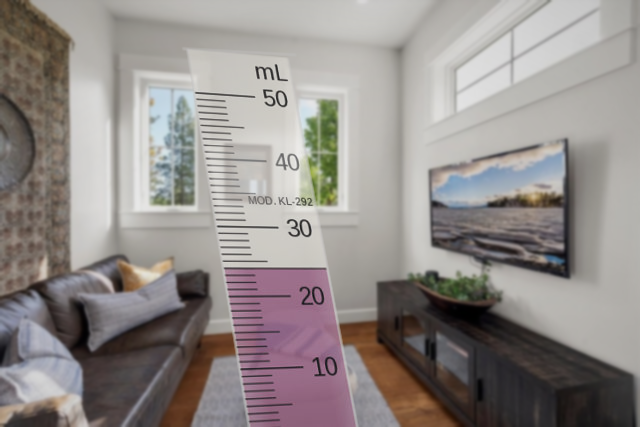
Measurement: 24 mL
